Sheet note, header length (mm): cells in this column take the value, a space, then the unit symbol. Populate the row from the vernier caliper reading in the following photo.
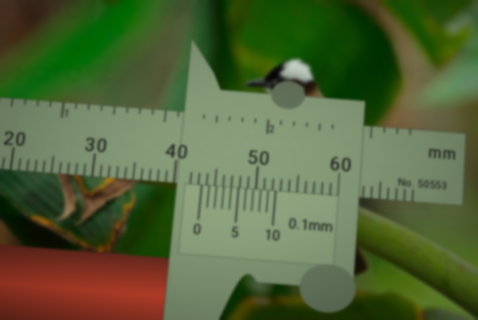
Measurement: 43.4 mm
